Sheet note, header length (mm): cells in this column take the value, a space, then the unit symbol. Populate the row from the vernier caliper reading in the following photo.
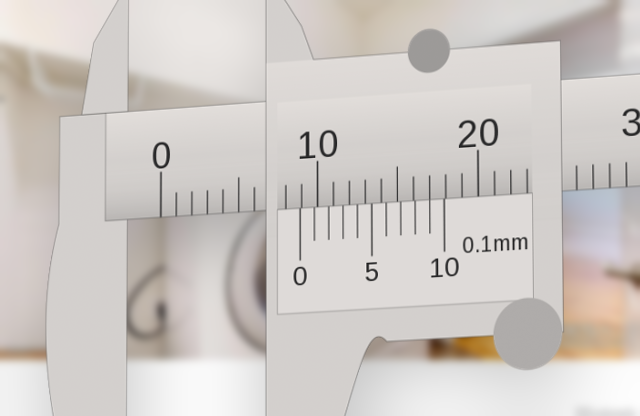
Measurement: 8.9 mm
